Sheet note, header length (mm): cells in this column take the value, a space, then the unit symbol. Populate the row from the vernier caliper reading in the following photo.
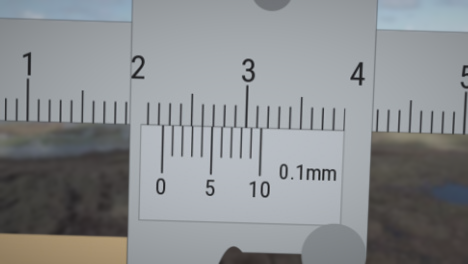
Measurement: 22.4 mm
